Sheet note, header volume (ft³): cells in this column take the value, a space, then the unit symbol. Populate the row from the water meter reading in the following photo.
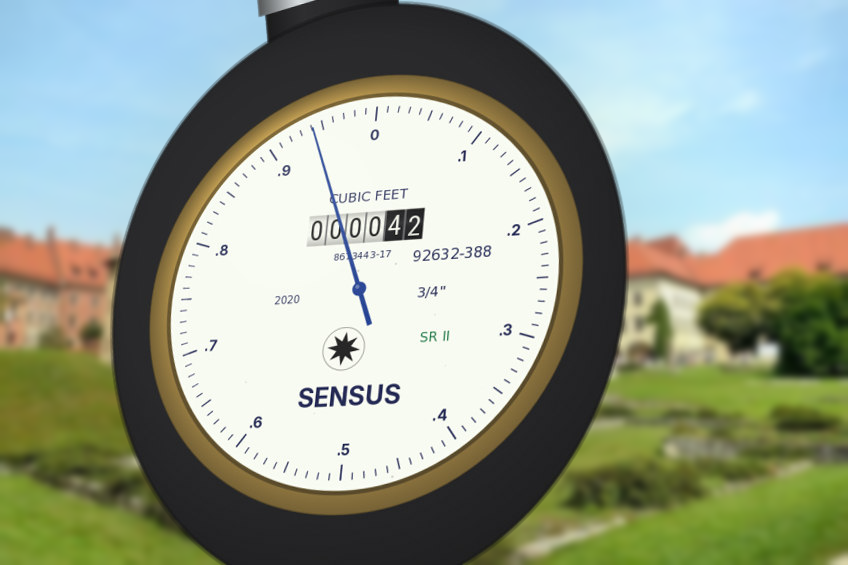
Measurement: 41.94 ft³
